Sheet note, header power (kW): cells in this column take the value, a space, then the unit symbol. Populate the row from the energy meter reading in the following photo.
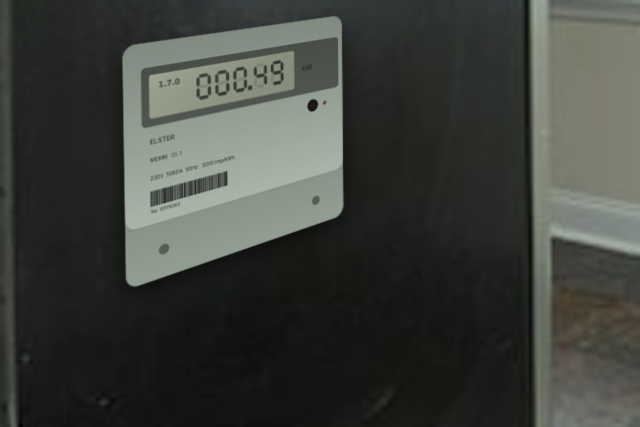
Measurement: 0.49 kW
